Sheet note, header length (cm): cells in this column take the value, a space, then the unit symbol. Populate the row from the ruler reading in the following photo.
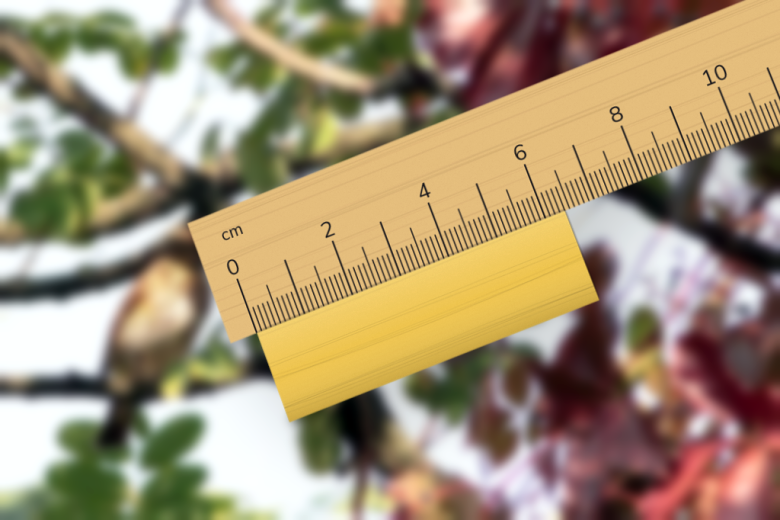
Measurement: 6.4 cm
